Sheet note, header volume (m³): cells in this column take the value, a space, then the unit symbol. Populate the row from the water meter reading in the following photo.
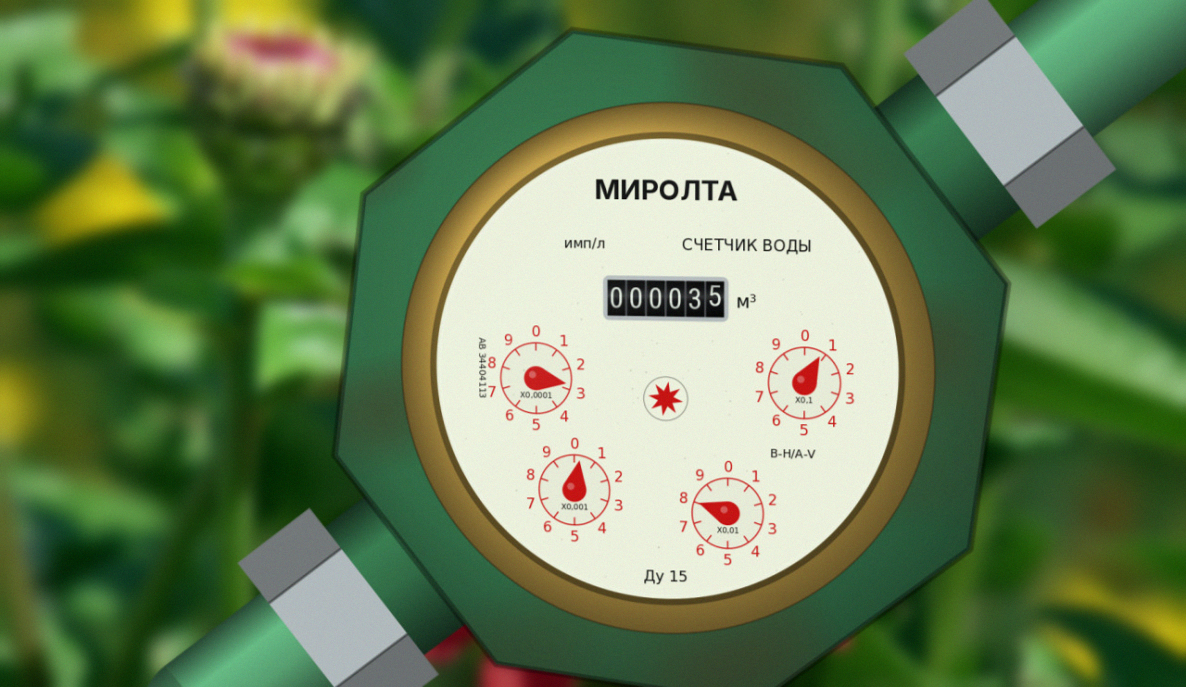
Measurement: 35.0802 m³
